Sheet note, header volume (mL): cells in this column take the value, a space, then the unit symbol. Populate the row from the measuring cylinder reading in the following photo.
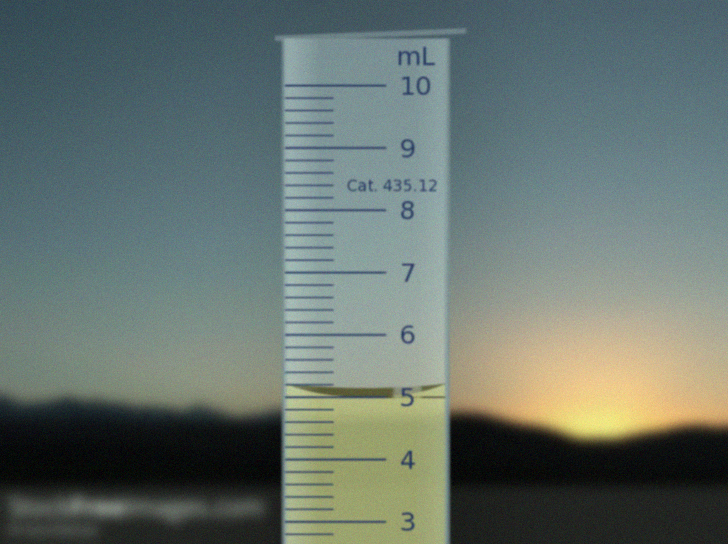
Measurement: 5 mL
